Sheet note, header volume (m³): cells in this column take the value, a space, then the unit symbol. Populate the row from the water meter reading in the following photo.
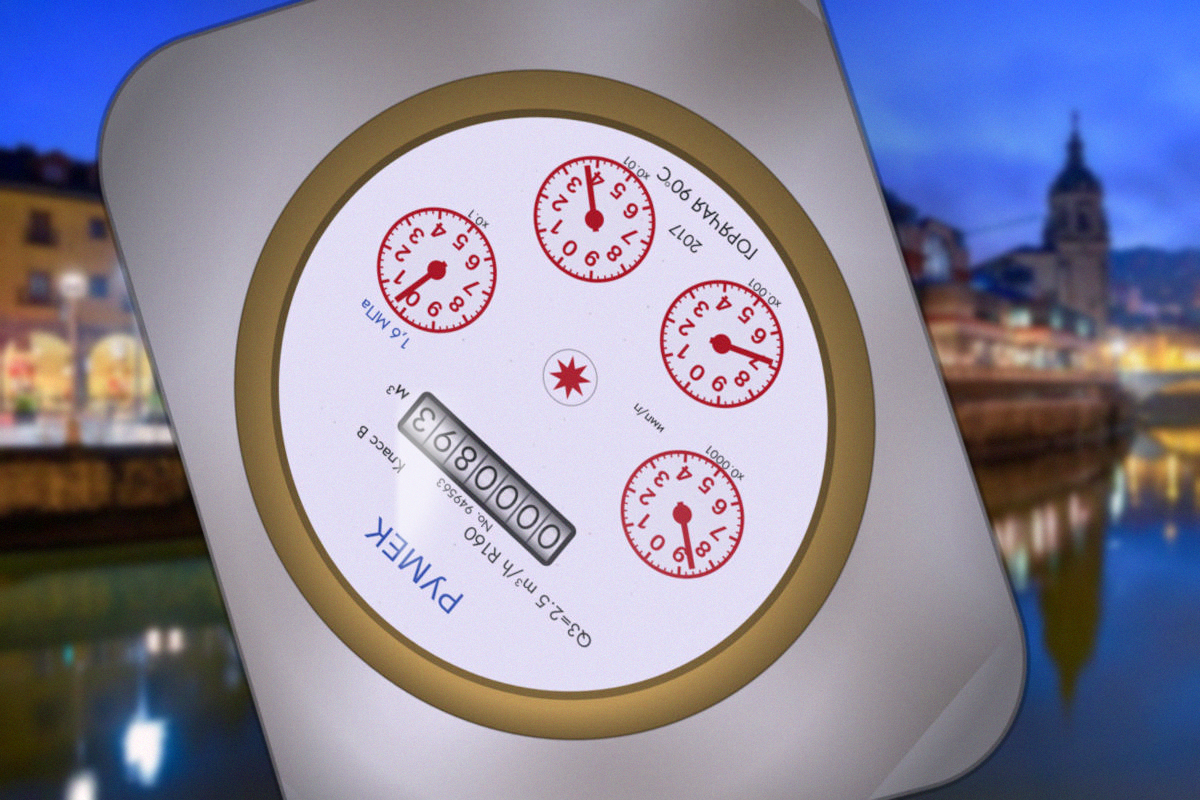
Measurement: 893.0368 m³
